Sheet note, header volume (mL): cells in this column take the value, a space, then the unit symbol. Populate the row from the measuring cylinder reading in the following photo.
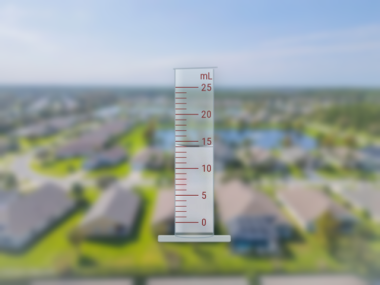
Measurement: 14 mL
